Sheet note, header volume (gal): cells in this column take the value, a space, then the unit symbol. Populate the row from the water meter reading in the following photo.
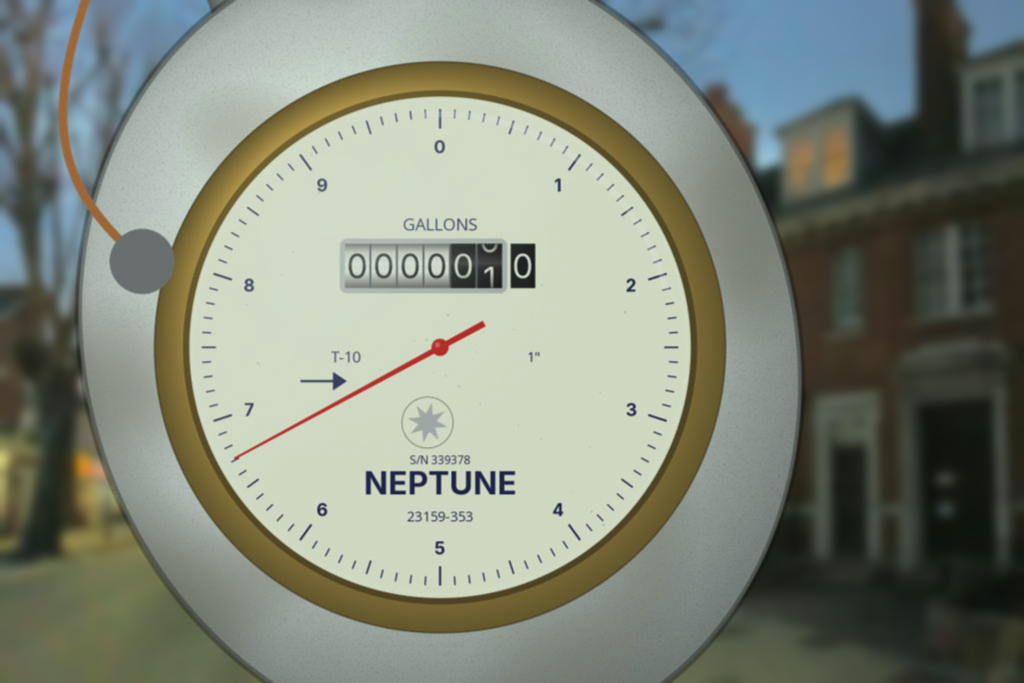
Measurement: 6.7 gal
